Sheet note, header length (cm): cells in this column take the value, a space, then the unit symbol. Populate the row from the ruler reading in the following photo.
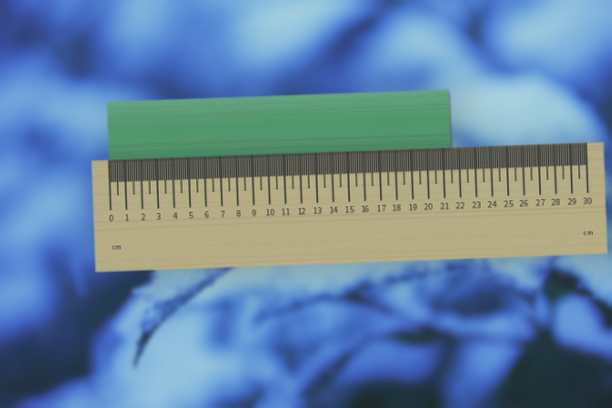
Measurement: 21.5 cm
